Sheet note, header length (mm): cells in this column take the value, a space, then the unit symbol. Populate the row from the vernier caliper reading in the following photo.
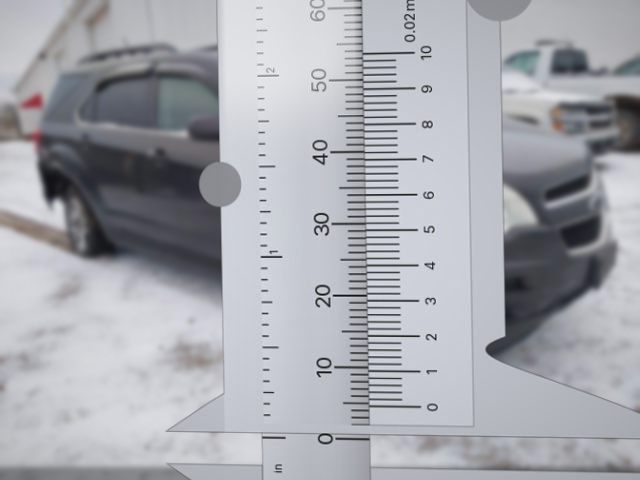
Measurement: 4.6 mm
